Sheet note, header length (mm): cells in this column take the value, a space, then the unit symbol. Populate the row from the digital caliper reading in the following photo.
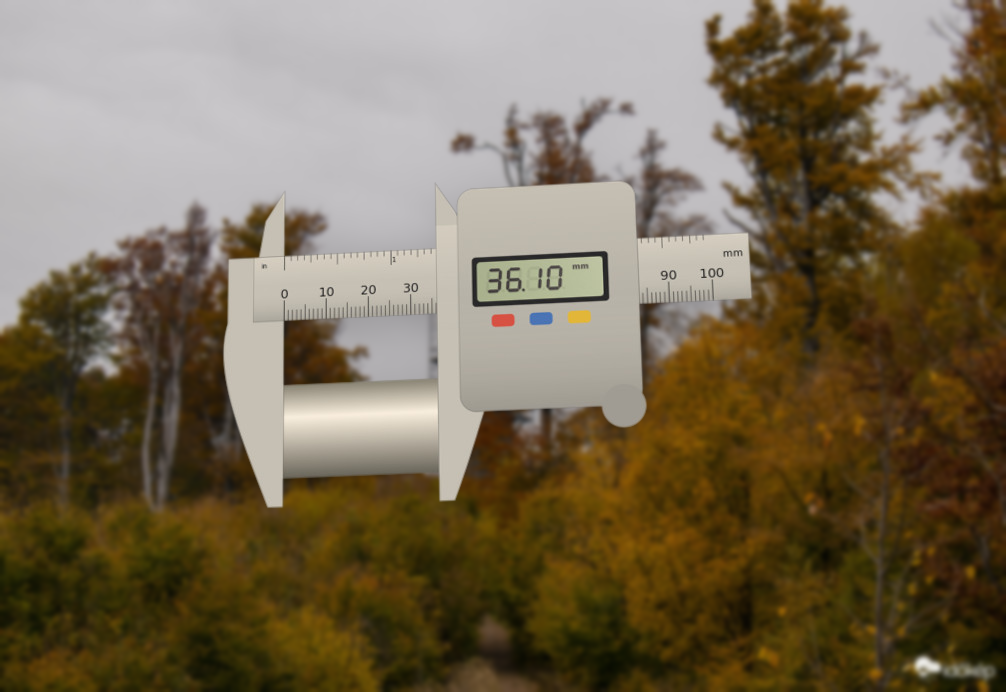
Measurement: 36.10 mm
